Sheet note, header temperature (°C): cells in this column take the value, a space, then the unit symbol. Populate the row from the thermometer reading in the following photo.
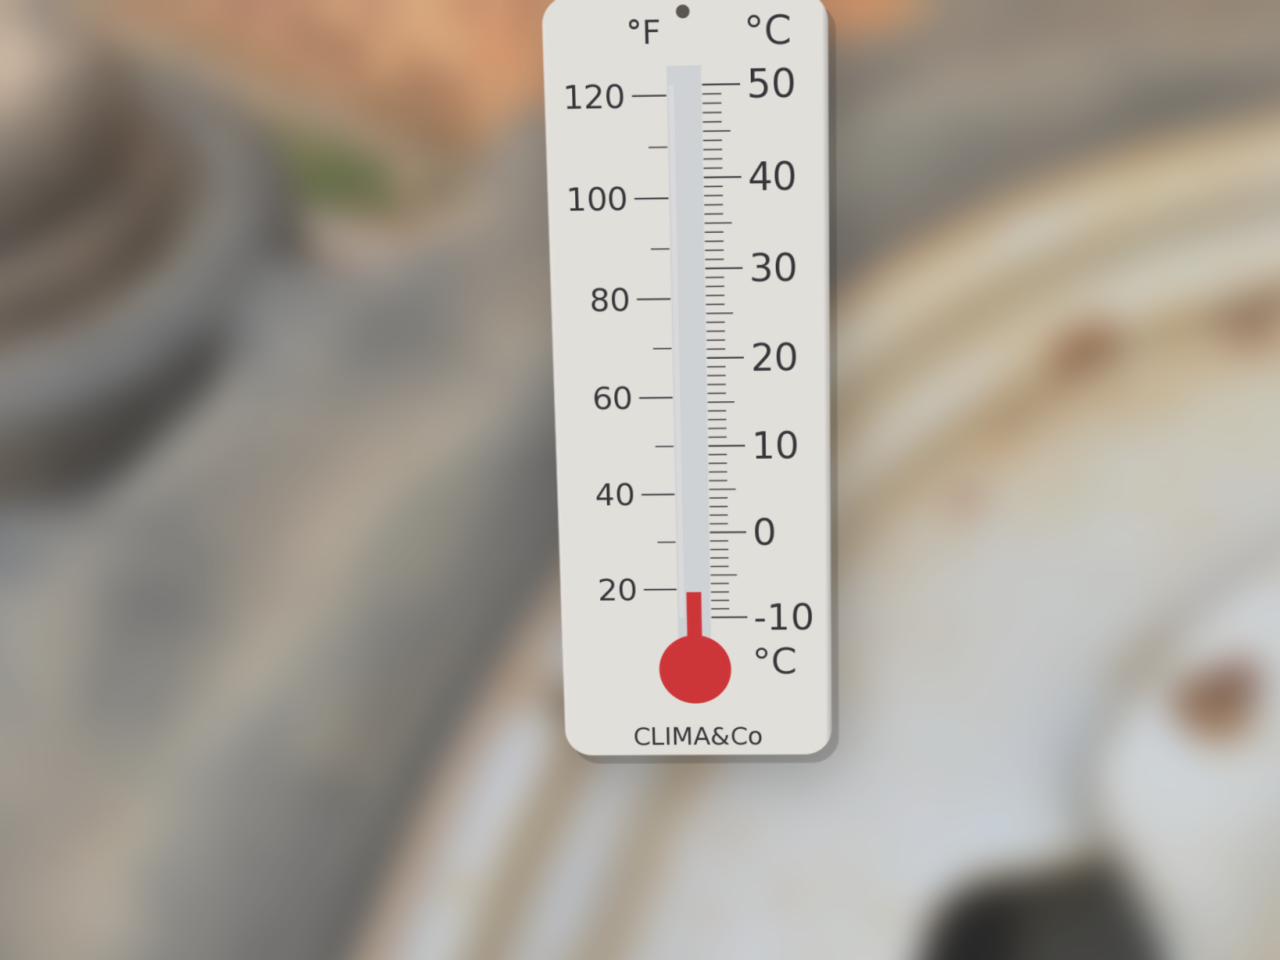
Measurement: -7 °C
